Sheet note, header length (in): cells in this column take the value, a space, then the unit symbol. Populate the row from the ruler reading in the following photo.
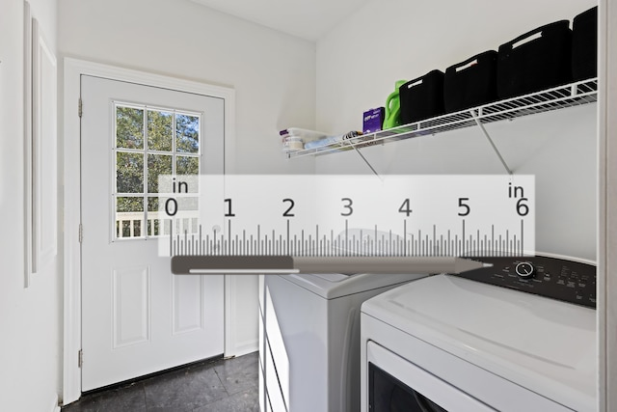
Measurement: 5.5 in
